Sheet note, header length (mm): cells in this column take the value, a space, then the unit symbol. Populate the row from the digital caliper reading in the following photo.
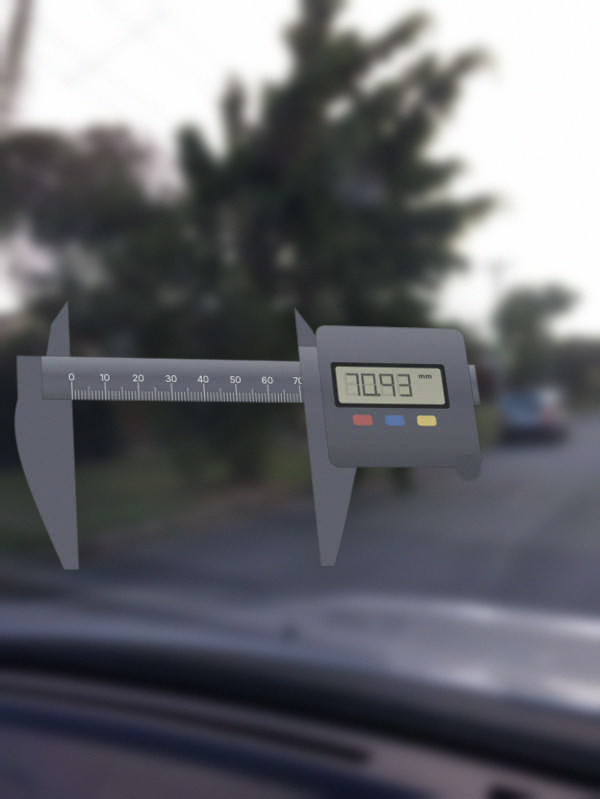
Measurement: 70.93 mm
